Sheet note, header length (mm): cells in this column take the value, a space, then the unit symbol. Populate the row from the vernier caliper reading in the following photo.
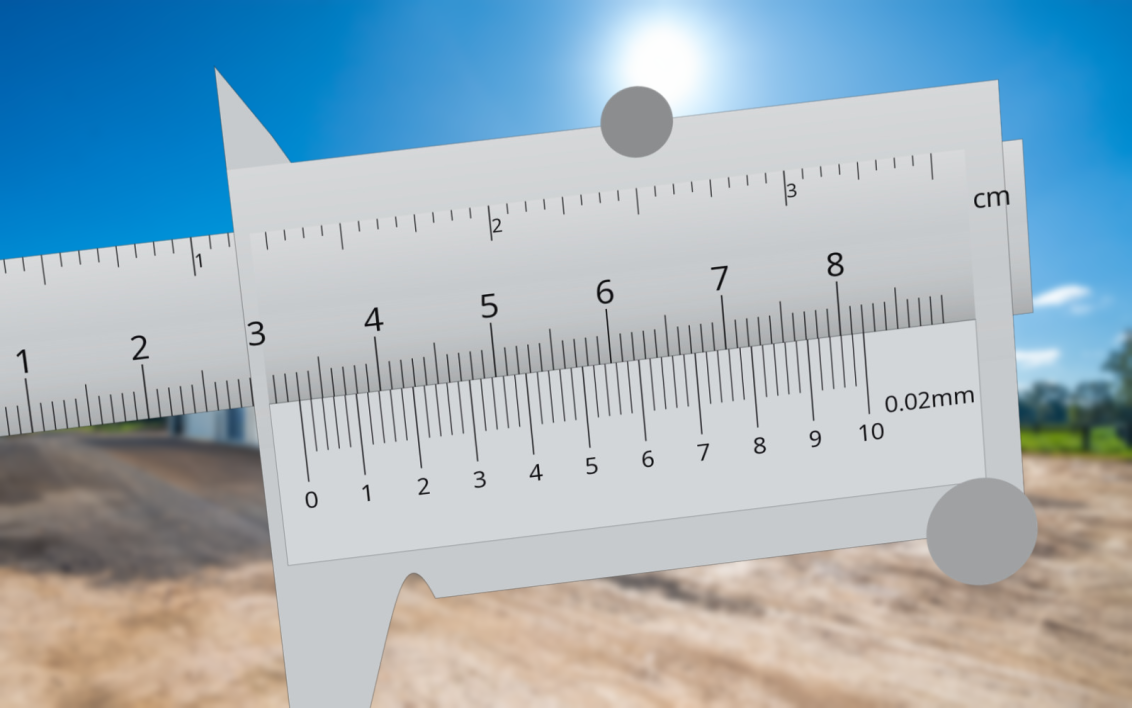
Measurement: 33.0 mm
